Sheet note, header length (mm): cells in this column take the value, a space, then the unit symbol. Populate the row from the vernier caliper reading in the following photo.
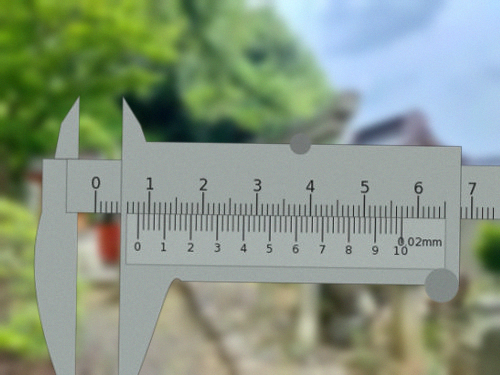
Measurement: 8.0 mm
